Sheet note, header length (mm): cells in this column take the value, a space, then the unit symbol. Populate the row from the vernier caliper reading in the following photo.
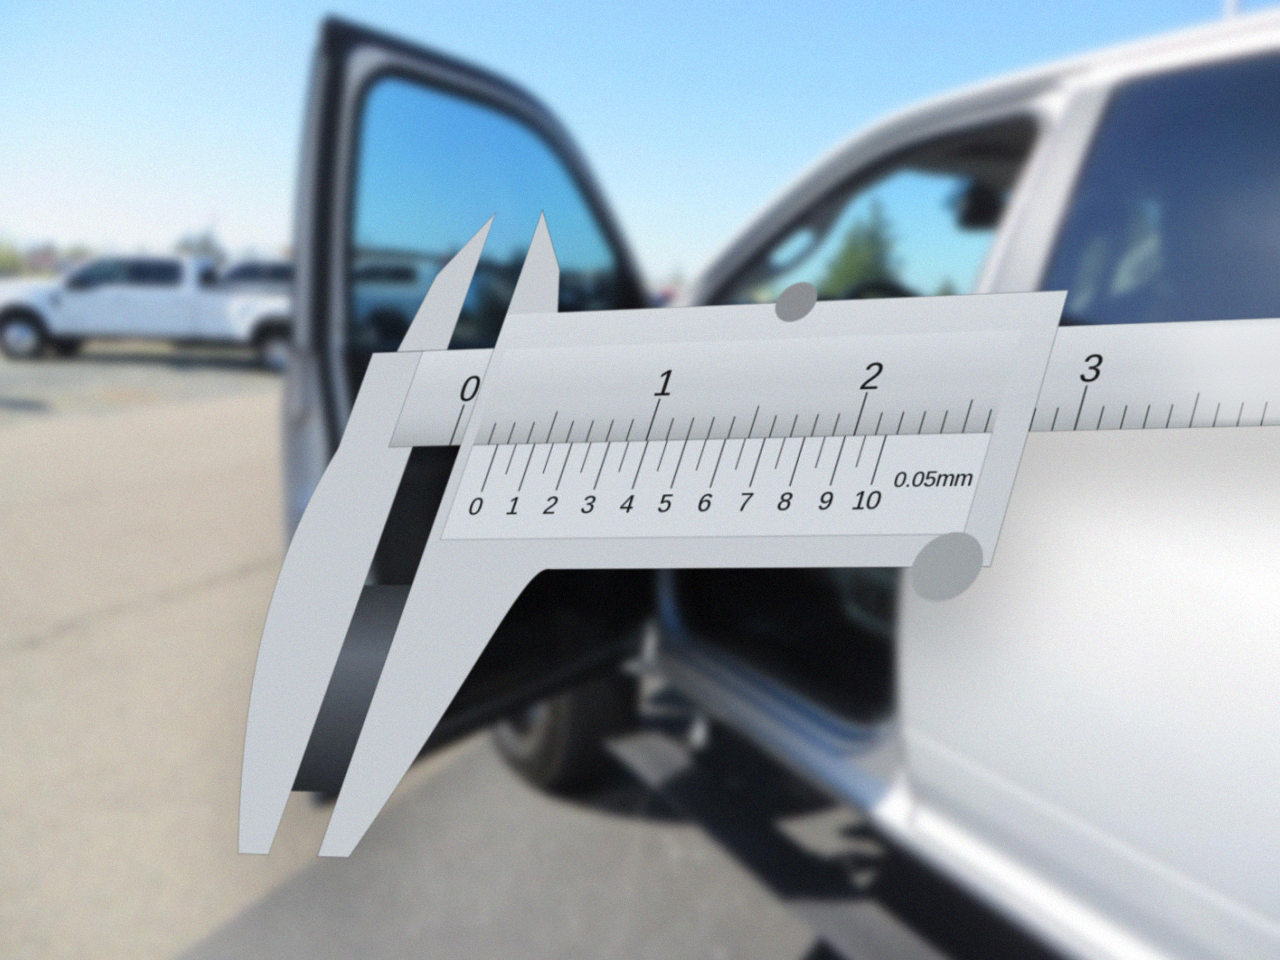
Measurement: 2.5 mm
